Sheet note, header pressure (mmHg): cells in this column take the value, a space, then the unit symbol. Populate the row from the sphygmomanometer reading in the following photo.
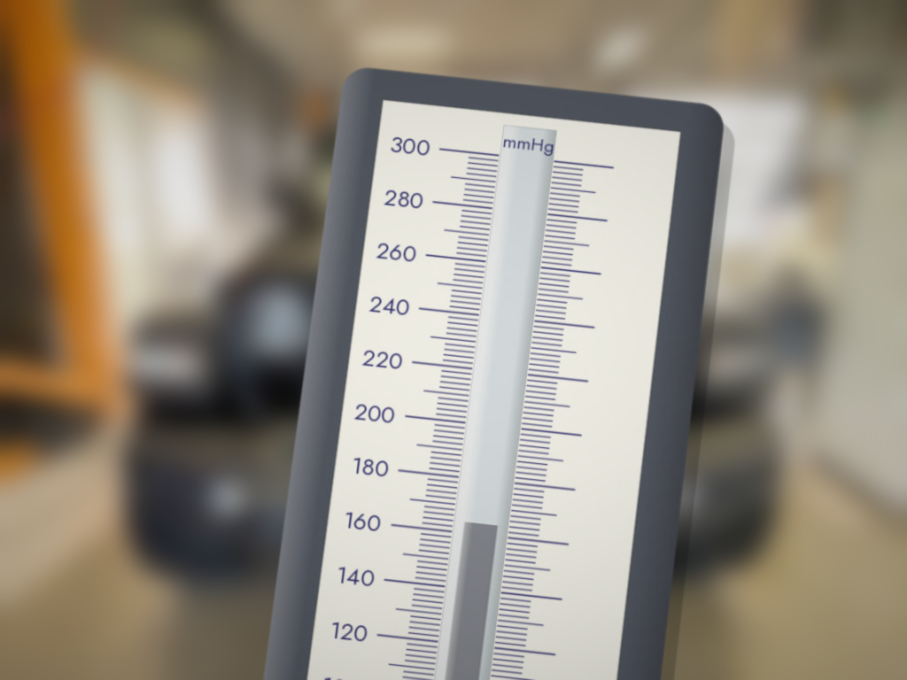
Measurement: 164 mmHg
